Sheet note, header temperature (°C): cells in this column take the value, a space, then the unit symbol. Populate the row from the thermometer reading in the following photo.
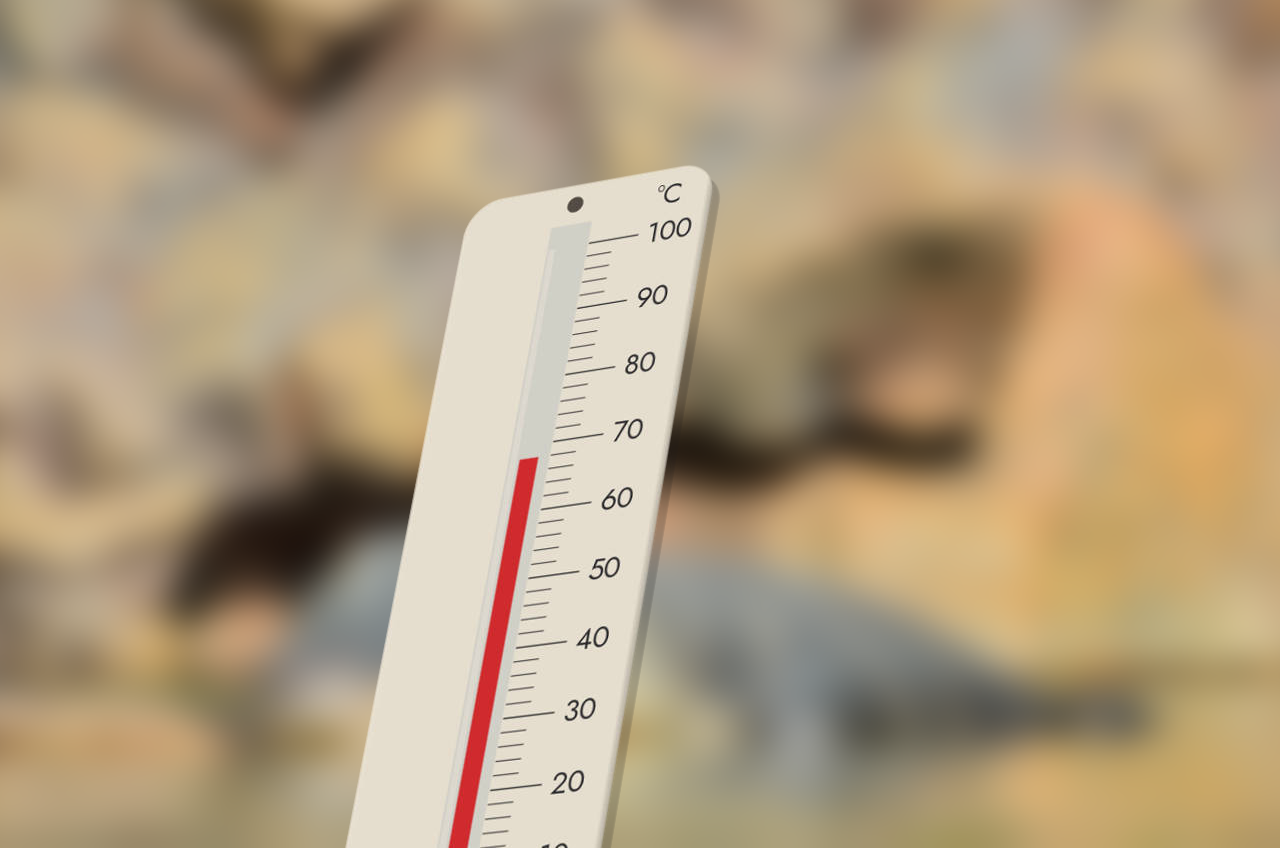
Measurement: 68 °C
